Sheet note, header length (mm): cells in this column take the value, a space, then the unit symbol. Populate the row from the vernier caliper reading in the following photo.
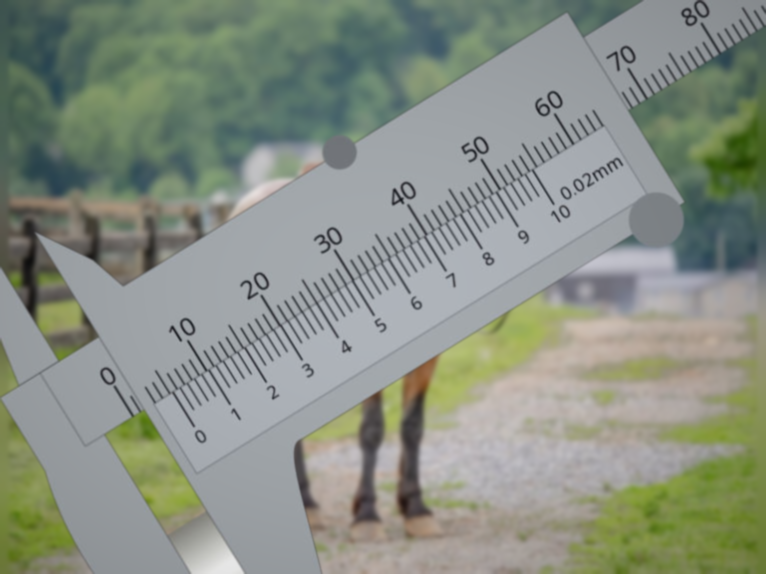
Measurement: 5.4 mm
